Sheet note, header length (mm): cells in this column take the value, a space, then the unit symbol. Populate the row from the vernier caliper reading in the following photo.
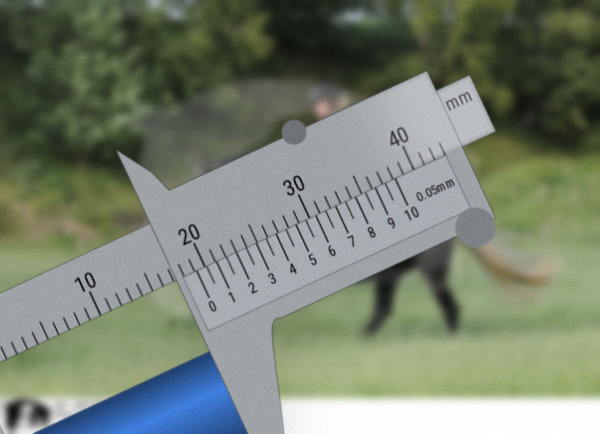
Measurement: 19.2 mm
